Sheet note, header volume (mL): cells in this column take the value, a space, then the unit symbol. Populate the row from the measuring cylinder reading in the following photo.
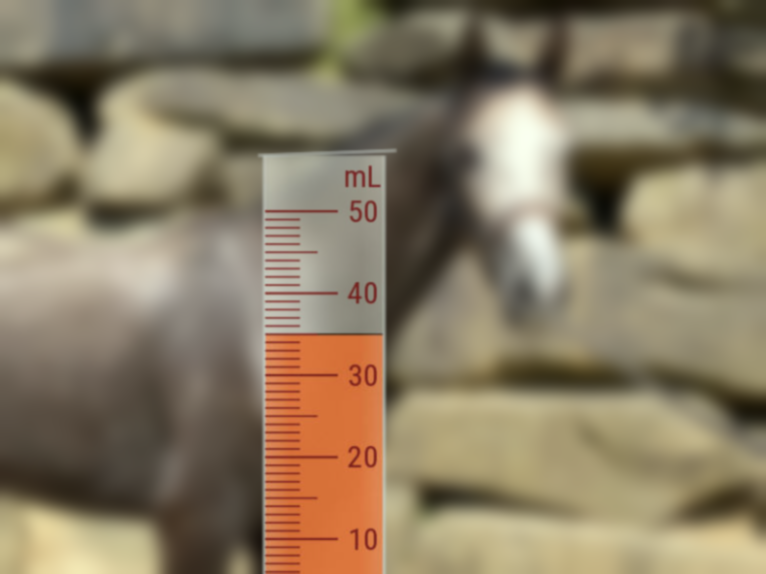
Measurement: 35 mL
